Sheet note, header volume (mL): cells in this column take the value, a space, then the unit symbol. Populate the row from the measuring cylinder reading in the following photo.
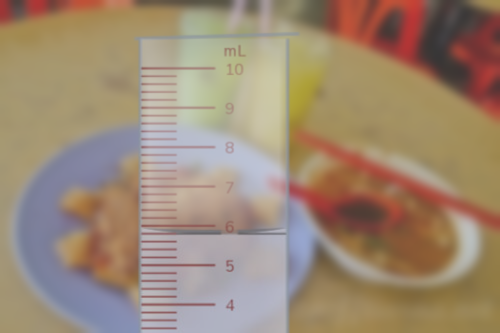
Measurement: 5.8 mL
